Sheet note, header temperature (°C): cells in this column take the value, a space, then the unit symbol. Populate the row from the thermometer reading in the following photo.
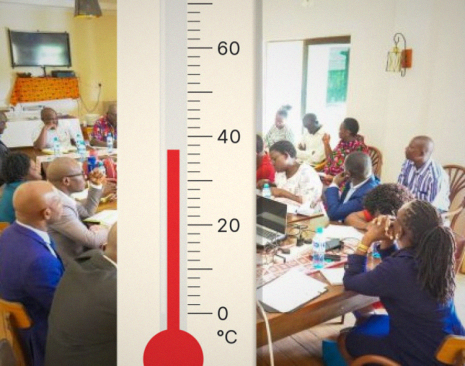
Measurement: 37 °C
